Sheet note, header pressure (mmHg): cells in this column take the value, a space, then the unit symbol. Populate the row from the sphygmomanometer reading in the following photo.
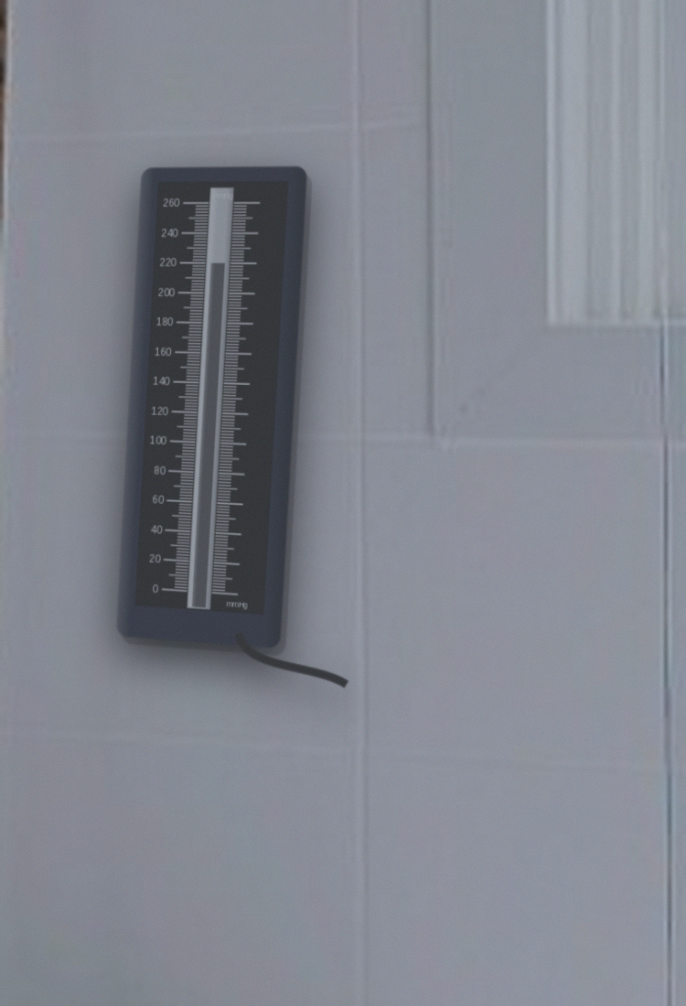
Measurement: 220 mmHg
